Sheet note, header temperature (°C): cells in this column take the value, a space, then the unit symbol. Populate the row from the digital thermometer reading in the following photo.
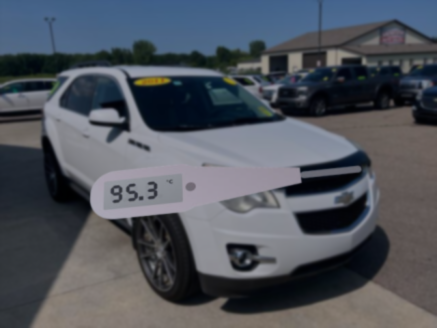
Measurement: 95.3 °C
